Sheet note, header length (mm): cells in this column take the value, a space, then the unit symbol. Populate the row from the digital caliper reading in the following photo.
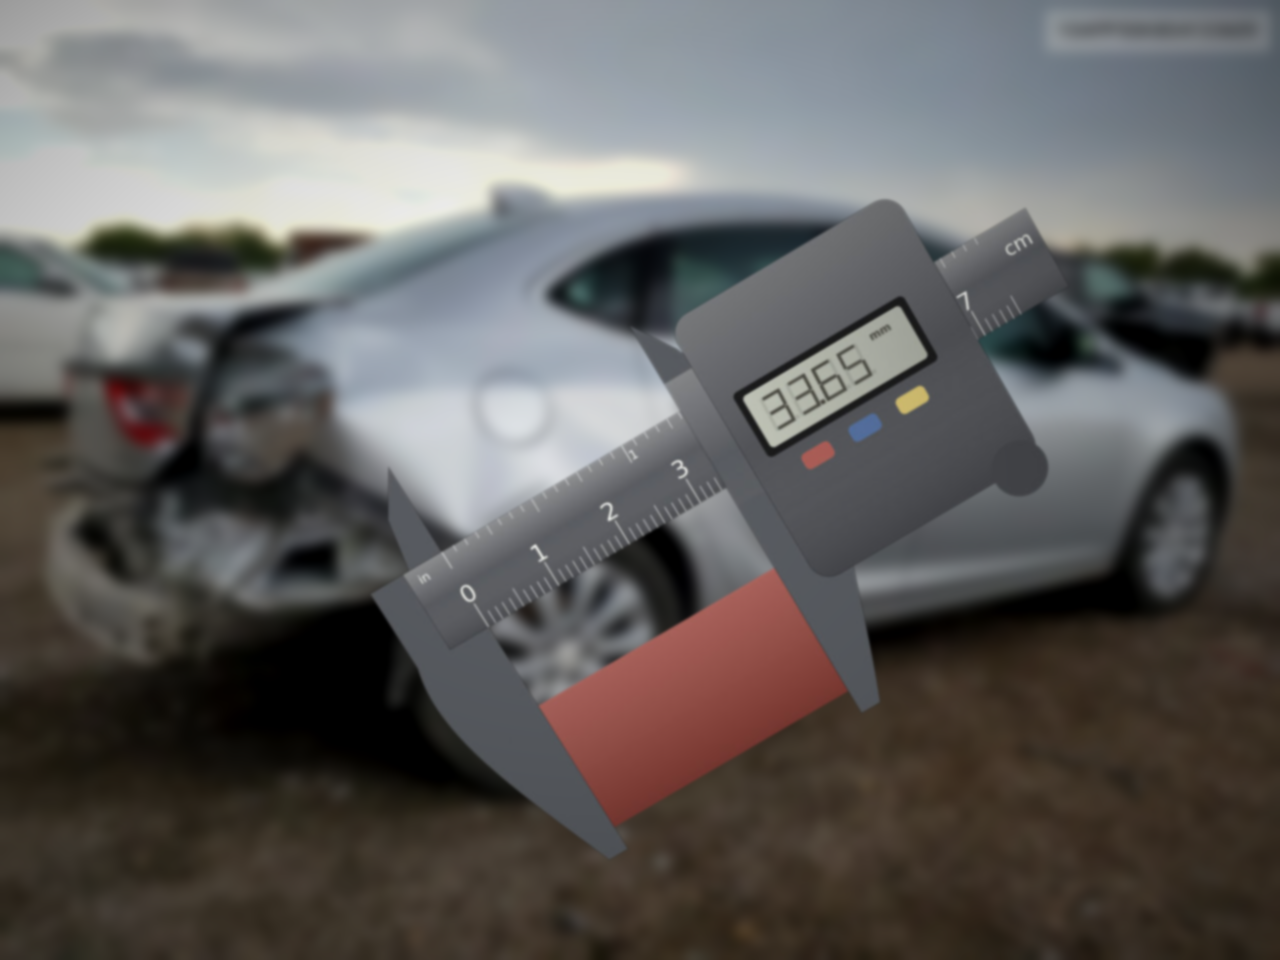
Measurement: 33.65 mm
